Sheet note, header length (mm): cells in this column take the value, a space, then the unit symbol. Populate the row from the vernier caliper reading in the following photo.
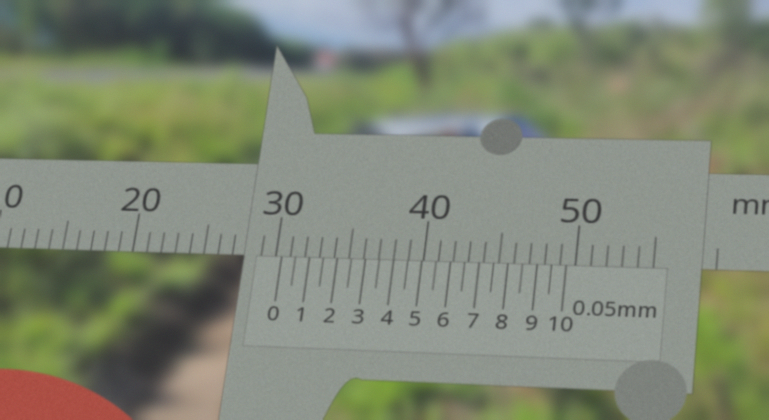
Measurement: 30.4 mm
